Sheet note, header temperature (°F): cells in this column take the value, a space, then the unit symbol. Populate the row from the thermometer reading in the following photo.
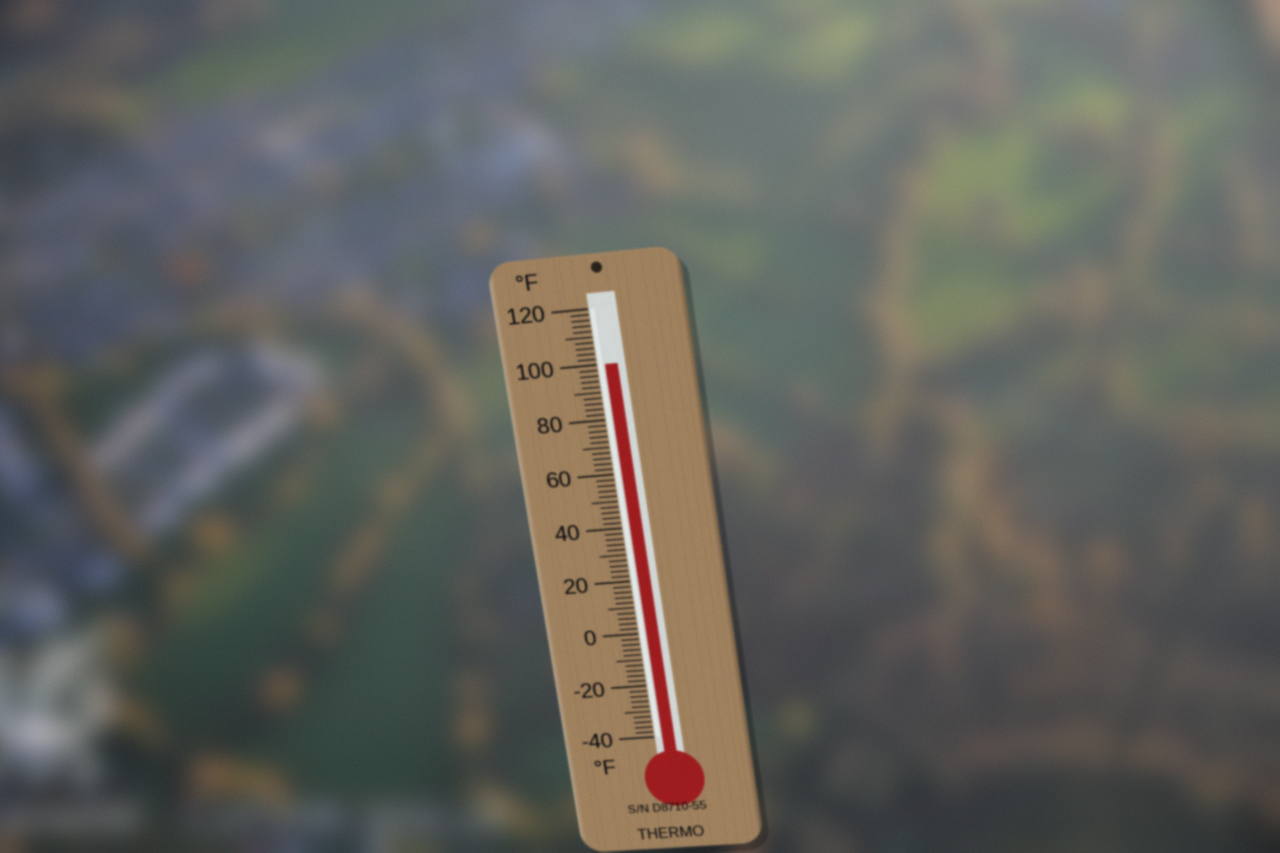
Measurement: 100 °F
